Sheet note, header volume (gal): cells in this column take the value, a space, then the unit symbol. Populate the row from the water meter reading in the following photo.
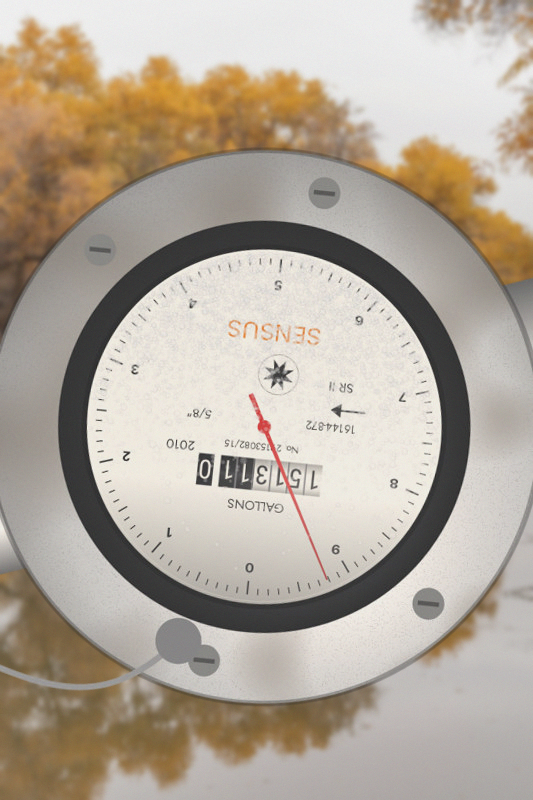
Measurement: 1513109.2 gal
